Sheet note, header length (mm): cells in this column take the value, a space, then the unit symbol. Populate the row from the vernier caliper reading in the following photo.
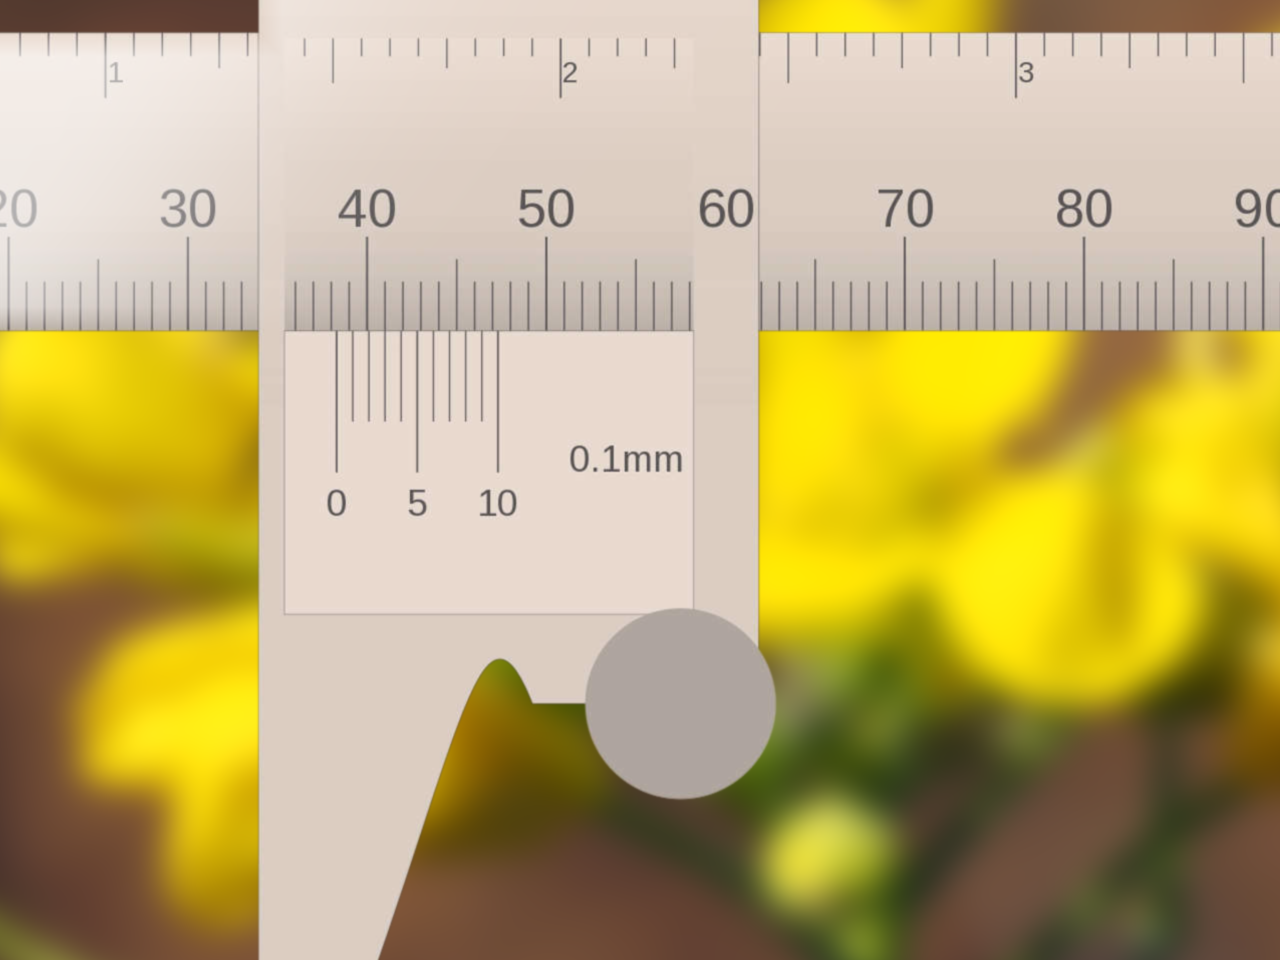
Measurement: 38.3 mm
